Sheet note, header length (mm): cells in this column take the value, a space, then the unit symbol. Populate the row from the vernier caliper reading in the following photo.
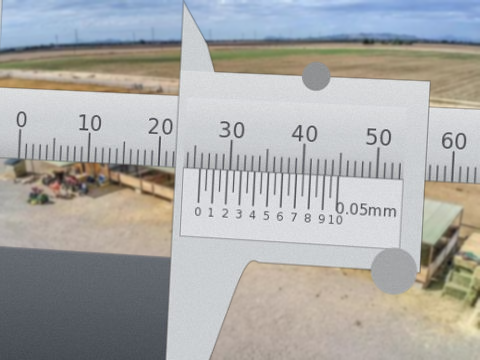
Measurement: 25.8 mm
